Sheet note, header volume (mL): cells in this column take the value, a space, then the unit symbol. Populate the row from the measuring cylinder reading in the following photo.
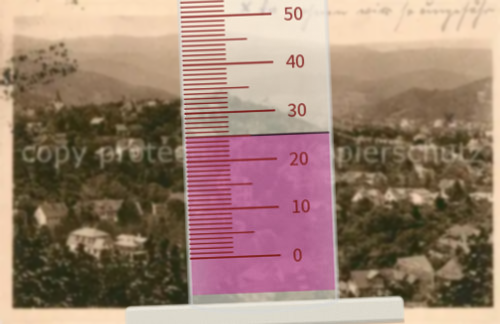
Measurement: 25 mL
